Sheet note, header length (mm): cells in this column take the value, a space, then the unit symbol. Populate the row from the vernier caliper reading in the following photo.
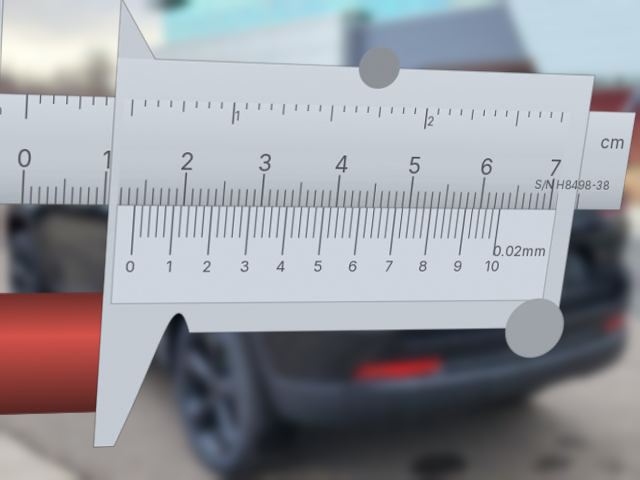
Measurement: 13.8 mm
